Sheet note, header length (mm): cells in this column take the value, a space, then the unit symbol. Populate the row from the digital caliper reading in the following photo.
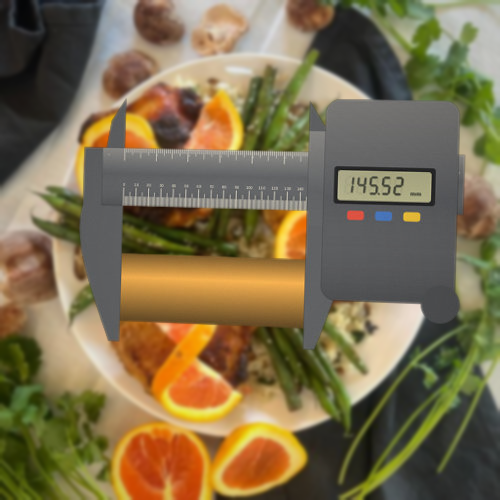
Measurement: 145.52 mm
